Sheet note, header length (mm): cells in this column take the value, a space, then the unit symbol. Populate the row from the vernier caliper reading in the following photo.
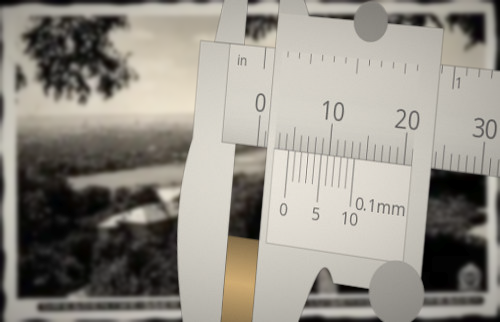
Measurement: 4.4 mm
